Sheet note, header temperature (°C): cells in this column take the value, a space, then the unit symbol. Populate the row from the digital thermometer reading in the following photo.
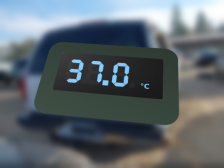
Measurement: 37.0 °C
